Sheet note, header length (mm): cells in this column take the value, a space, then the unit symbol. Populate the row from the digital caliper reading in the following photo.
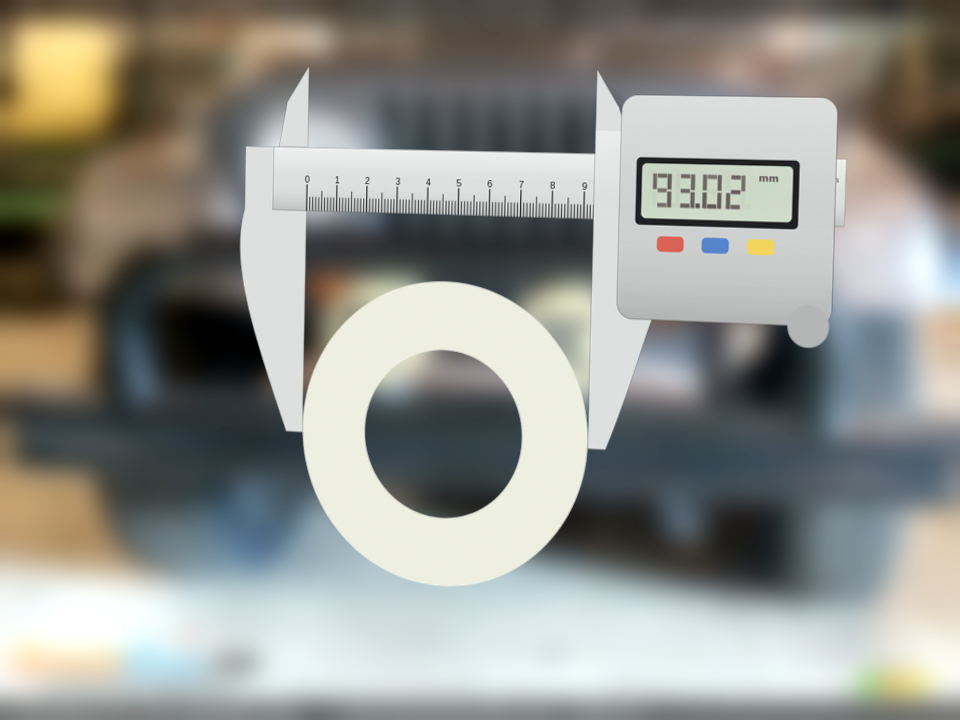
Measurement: 93.02 mm
